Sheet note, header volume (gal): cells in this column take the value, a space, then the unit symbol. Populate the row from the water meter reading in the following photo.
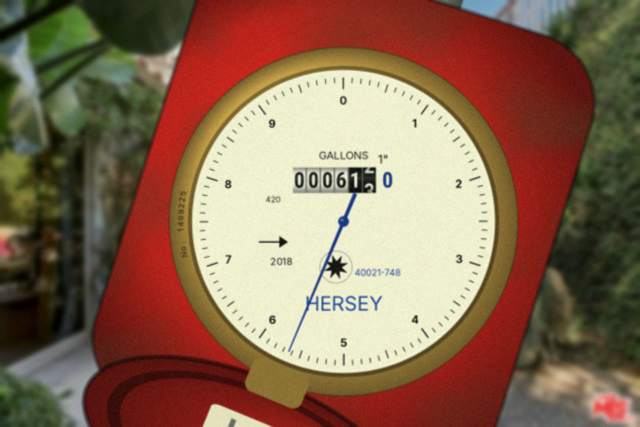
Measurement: 6125.6 gal
